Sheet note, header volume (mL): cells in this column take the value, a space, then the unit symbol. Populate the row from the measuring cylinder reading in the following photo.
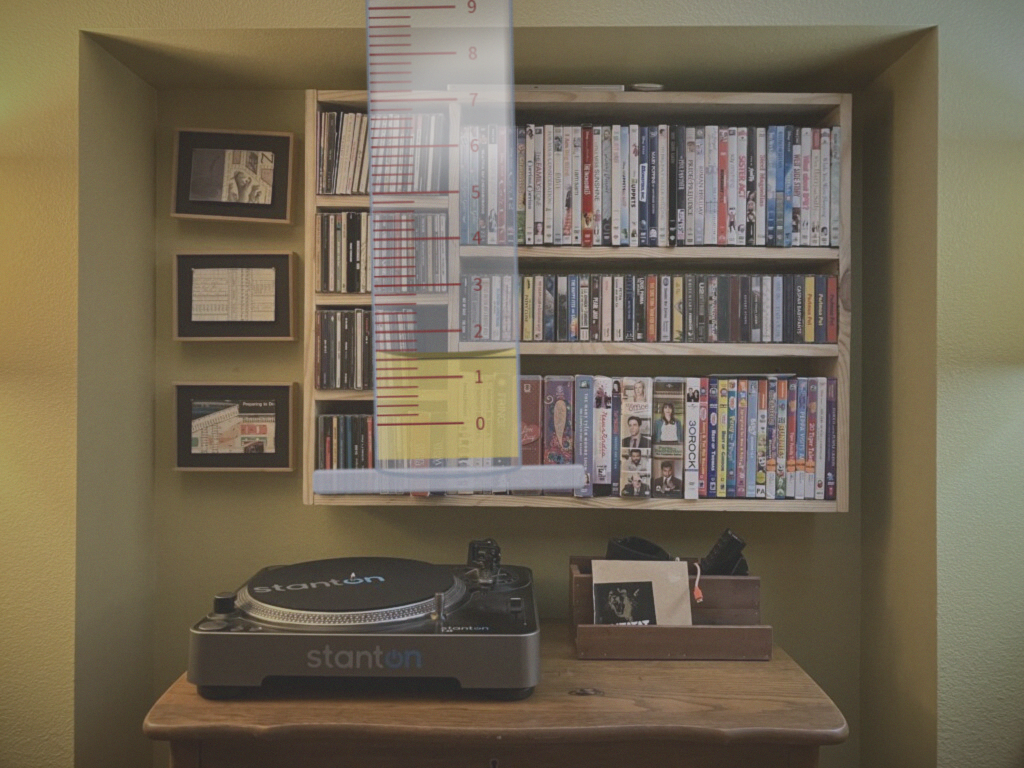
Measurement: 1.4 mL
